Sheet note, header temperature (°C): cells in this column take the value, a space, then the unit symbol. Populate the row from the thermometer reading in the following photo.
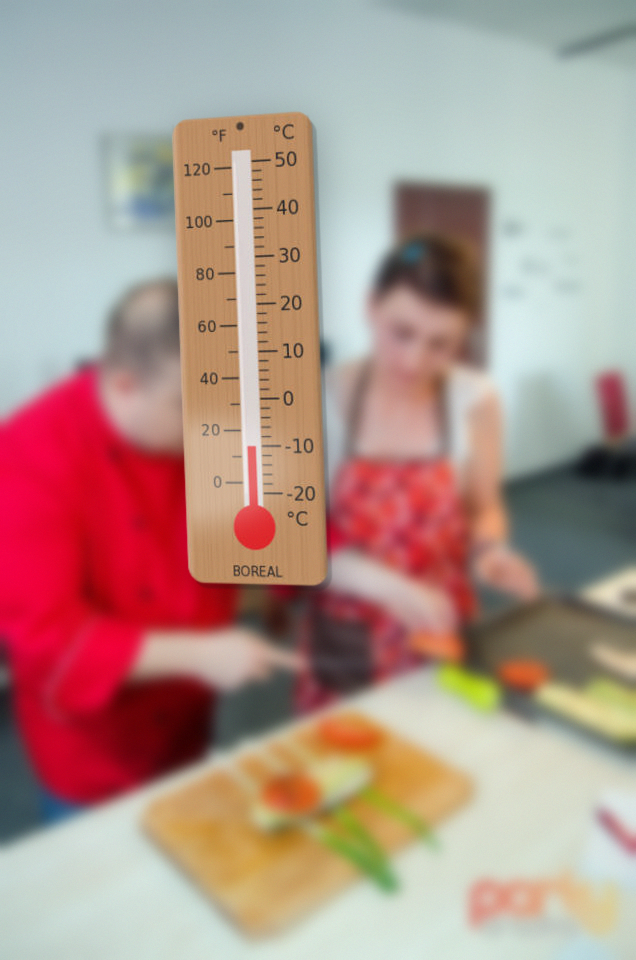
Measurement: -10 °C
